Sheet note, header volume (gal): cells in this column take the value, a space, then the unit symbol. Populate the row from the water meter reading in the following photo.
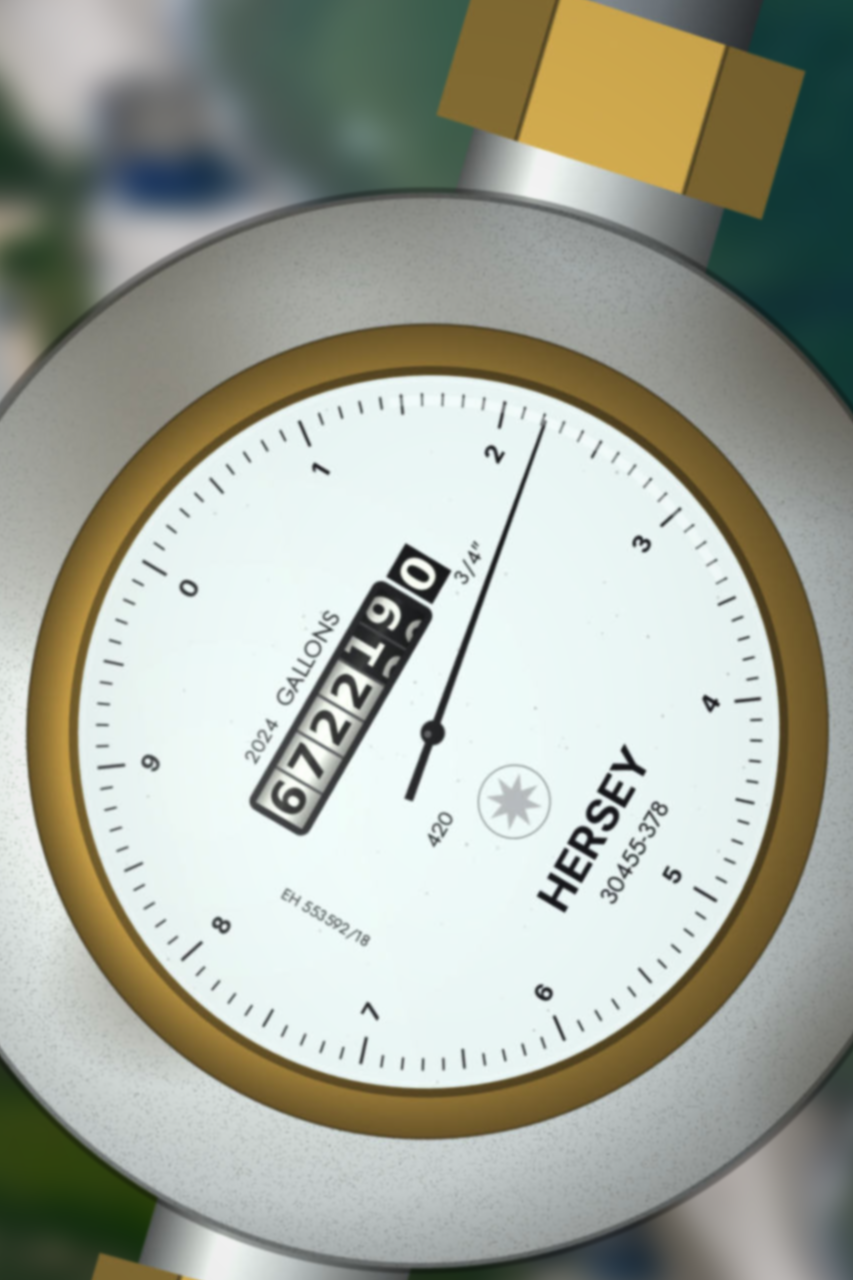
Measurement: 6722192.2 gal
